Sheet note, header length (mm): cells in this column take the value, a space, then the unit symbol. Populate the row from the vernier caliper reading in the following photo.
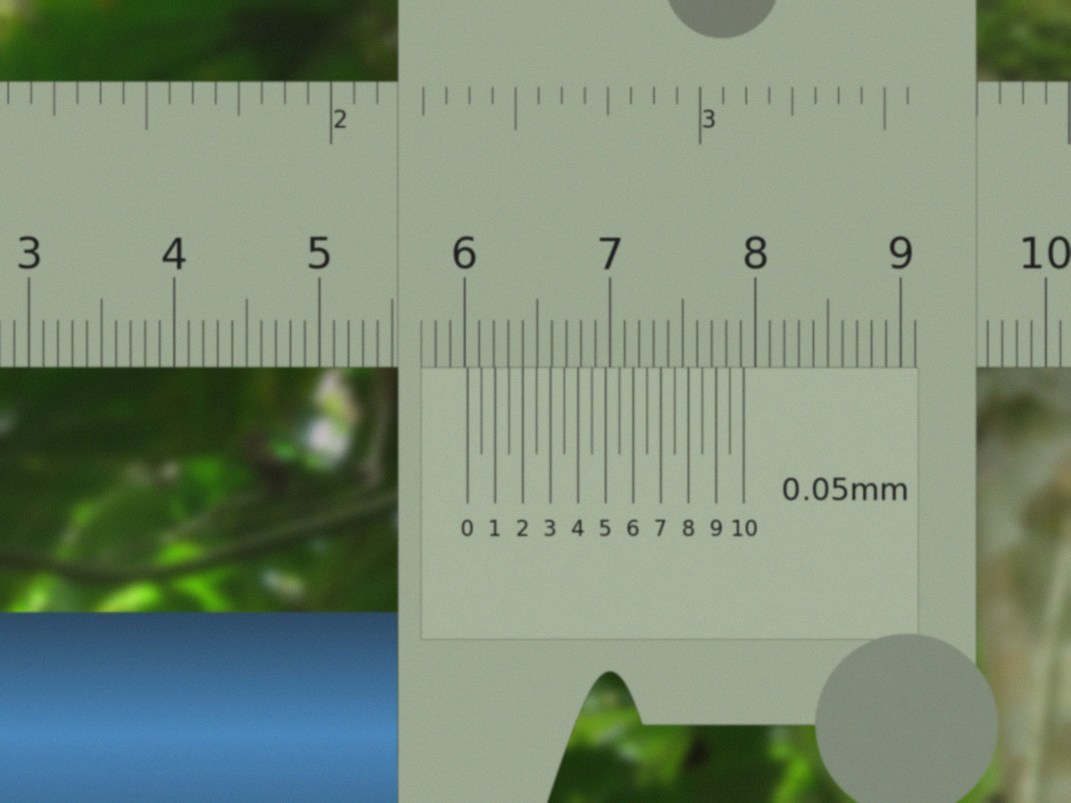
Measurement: 60.2 mm
